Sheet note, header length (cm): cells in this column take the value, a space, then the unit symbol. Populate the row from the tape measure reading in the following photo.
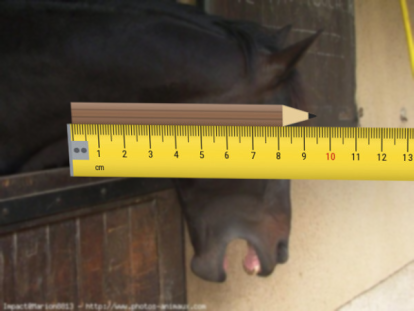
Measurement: 9.5 cm
